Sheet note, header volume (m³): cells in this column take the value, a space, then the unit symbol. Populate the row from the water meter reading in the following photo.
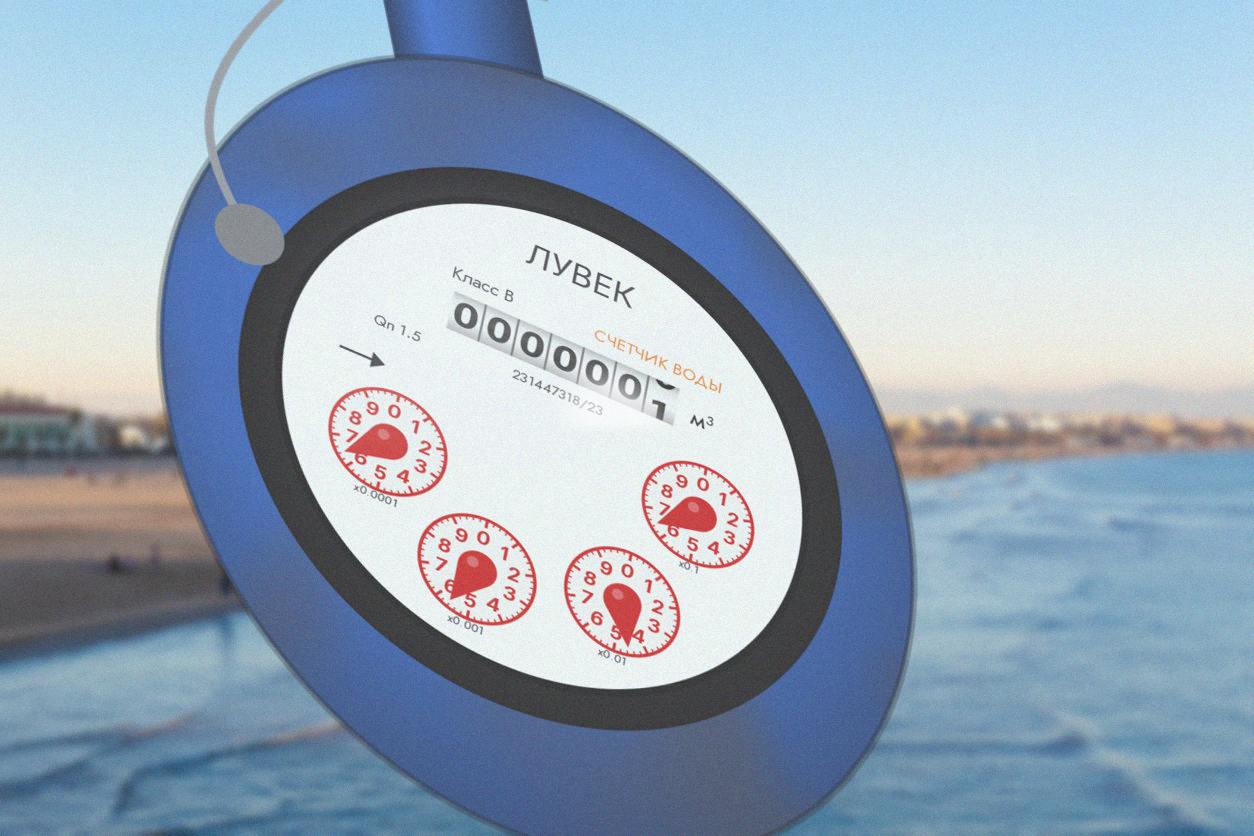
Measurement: 0.6456 m³
